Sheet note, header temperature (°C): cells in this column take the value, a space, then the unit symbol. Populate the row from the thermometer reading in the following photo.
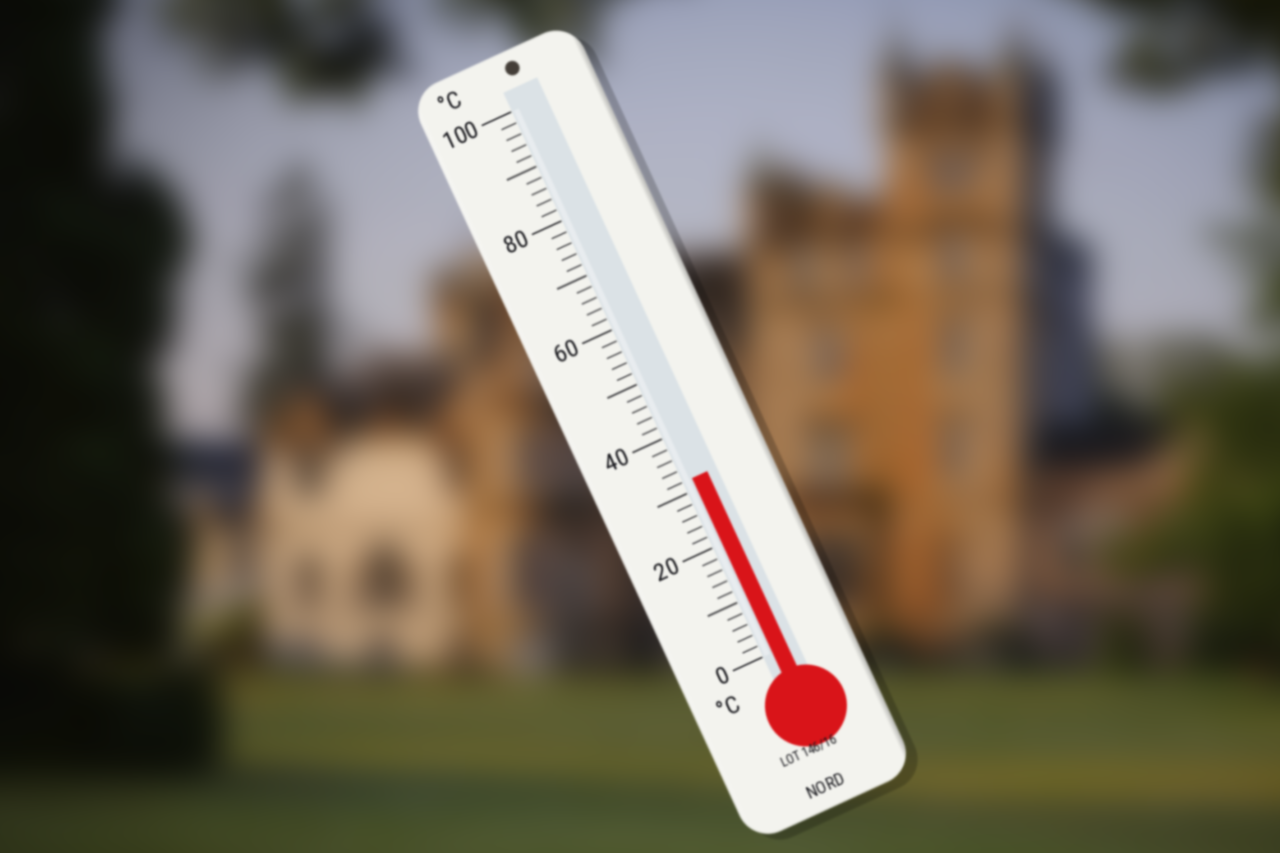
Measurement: 32 °C
